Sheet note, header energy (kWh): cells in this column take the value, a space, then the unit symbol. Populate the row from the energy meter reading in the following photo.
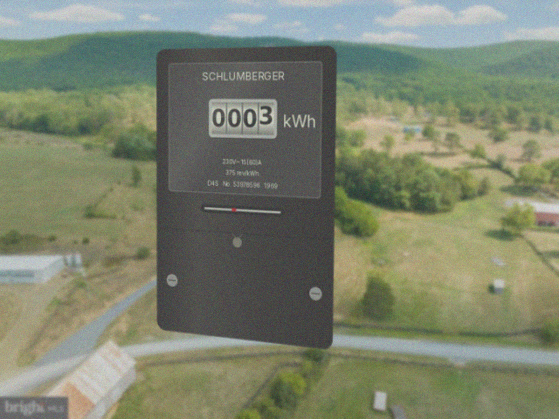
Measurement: 3 kWh
